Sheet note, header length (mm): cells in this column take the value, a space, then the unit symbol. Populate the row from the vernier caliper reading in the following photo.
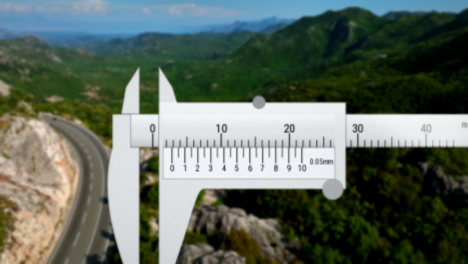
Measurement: 2.8 mm
